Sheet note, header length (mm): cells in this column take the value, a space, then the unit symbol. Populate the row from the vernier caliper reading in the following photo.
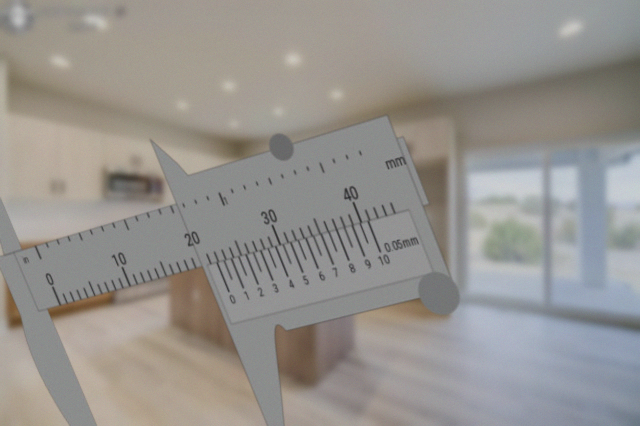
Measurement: 21.8 mm
